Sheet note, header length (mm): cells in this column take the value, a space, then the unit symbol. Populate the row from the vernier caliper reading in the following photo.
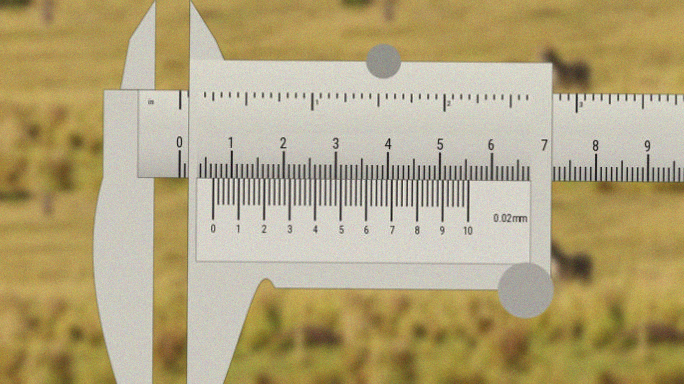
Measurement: 6.5 mm
